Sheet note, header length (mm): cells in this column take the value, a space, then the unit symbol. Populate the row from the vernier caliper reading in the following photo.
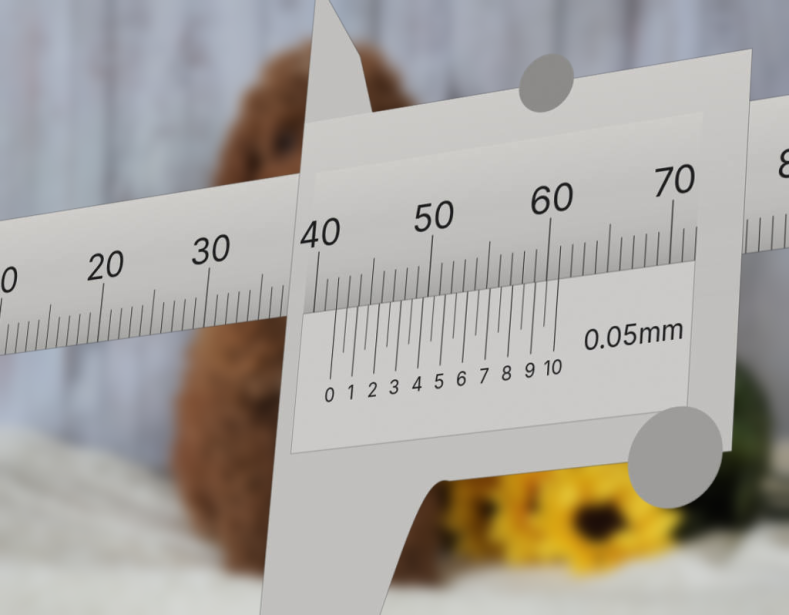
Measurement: 42.0 mm
